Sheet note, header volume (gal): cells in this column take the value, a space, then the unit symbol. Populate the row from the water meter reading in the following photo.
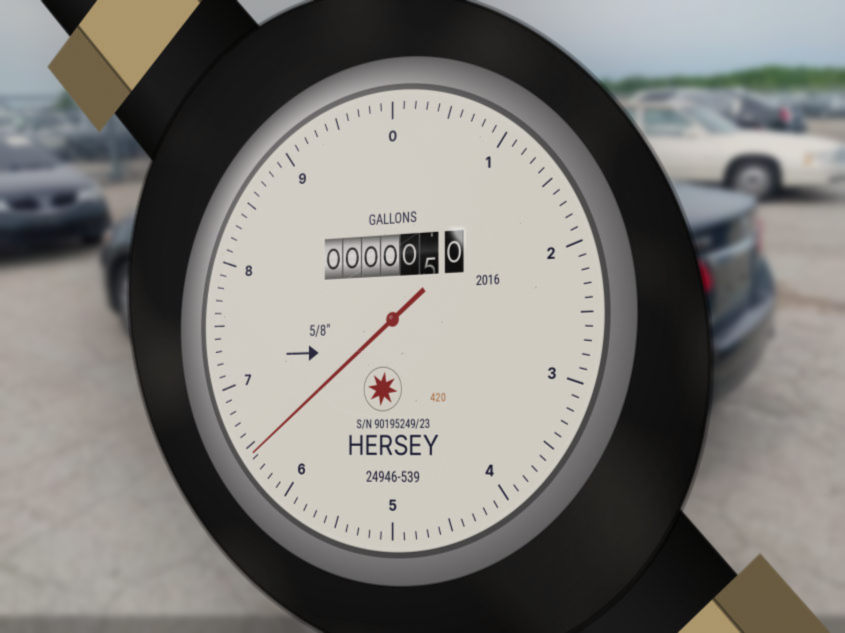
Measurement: 46.4 gal
